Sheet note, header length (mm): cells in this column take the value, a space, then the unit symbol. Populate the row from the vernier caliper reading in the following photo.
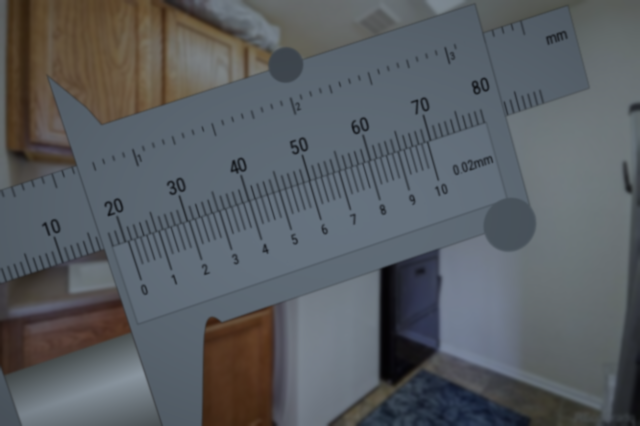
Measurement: 20.5 mm
